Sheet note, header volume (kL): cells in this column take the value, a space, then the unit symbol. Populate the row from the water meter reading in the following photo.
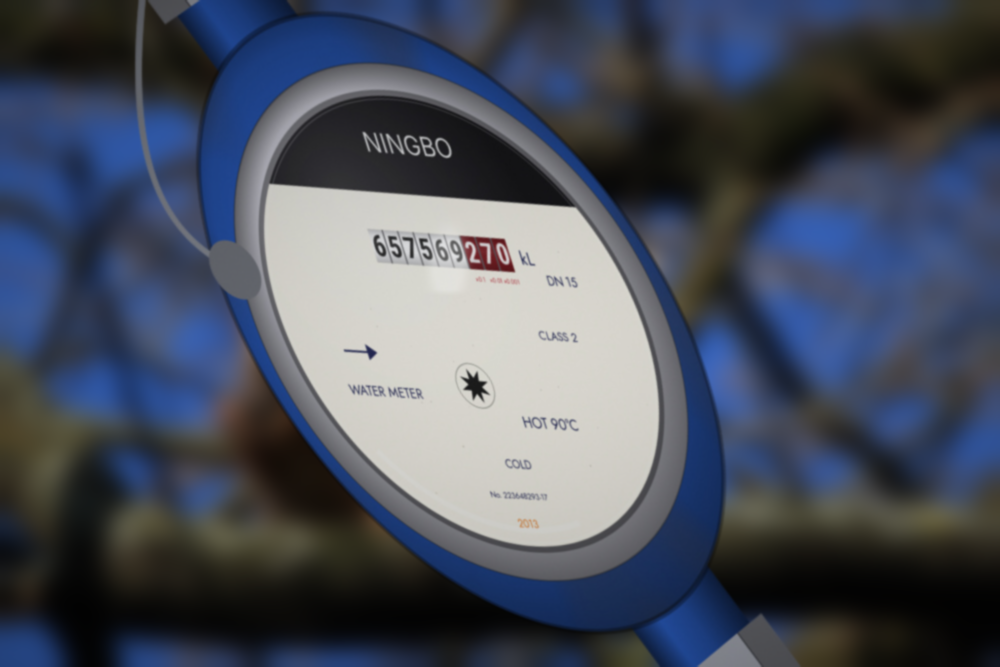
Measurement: 657569.270 kL
